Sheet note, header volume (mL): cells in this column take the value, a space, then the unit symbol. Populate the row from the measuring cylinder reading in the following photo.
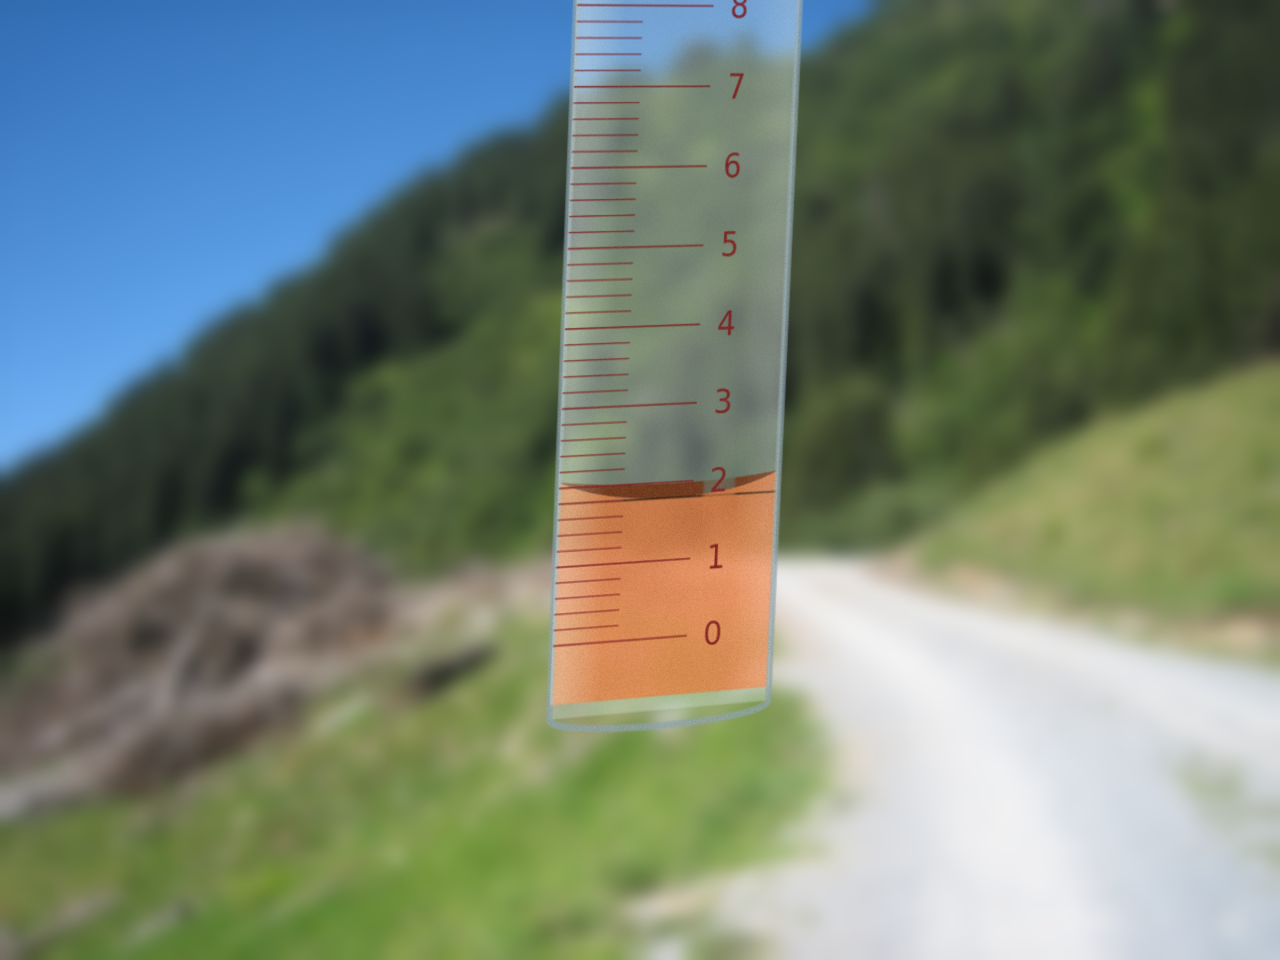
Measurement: 1.8 mL
